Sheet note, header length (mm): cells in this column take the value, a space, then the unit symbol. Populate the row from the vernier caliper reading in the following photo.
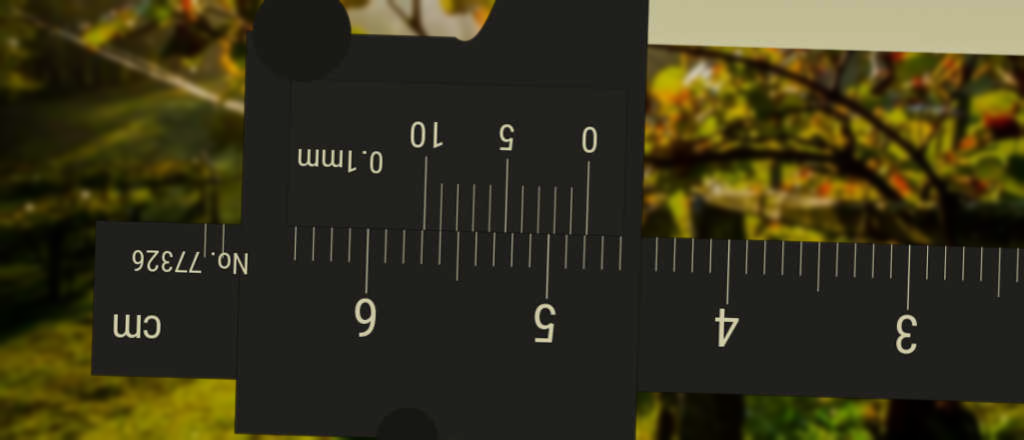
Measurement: 47.9 mm
